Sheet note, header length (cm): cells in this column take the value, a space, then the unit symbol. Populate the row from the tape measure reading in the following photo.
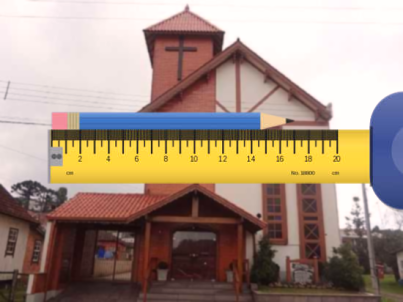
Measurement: 17 cm
